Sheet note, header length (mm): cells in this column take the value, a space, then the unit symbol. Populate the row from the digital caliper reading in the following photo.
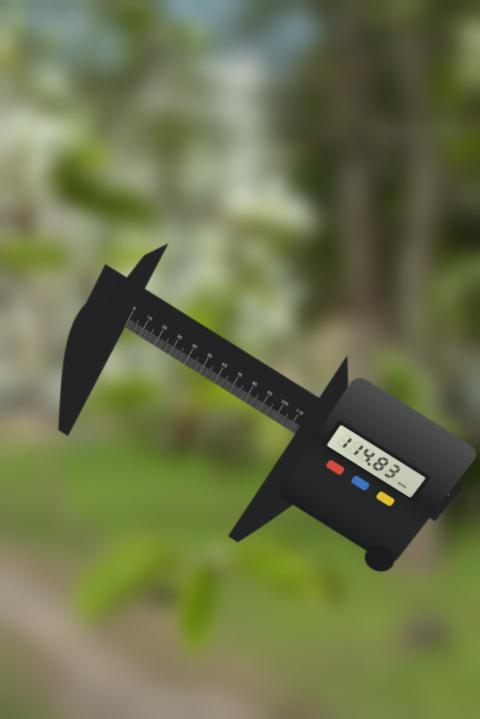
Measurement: 114.83 mm
